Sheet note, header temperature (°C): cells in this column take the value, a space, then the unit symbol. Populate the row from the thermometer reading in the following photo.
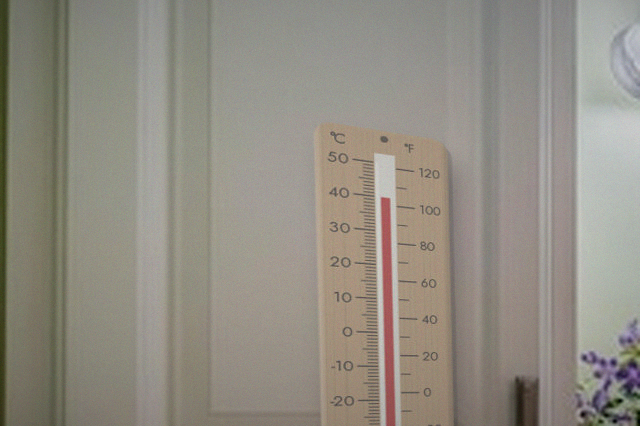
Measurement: 40 °C
